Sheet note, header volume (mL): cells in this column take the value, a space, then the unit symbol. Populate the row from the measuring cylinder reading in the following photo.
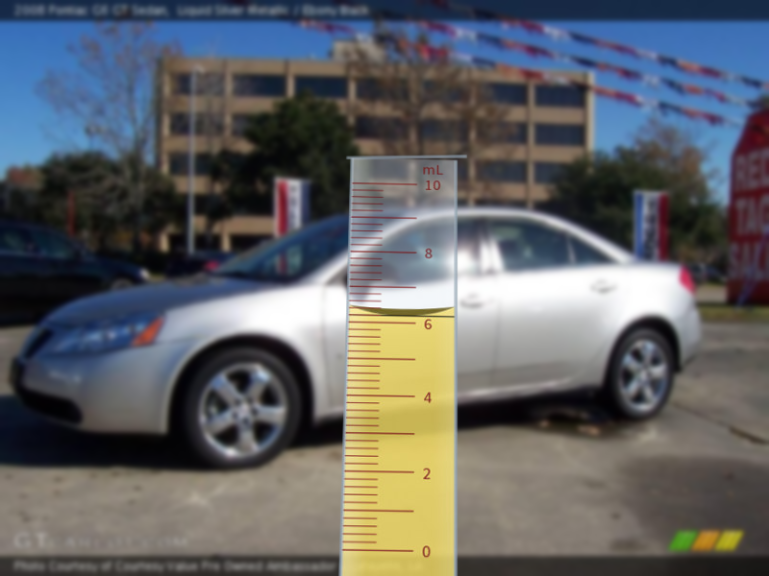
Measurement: 6.2 mL
